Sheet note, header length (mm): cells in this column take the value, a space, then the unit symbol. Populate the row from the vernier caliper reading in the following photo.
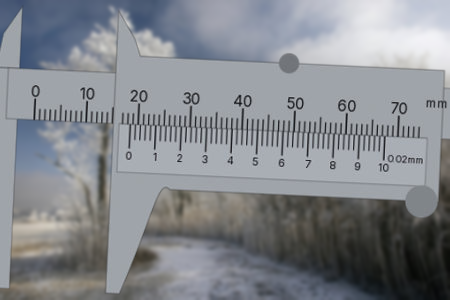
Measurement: 18.5 mm
